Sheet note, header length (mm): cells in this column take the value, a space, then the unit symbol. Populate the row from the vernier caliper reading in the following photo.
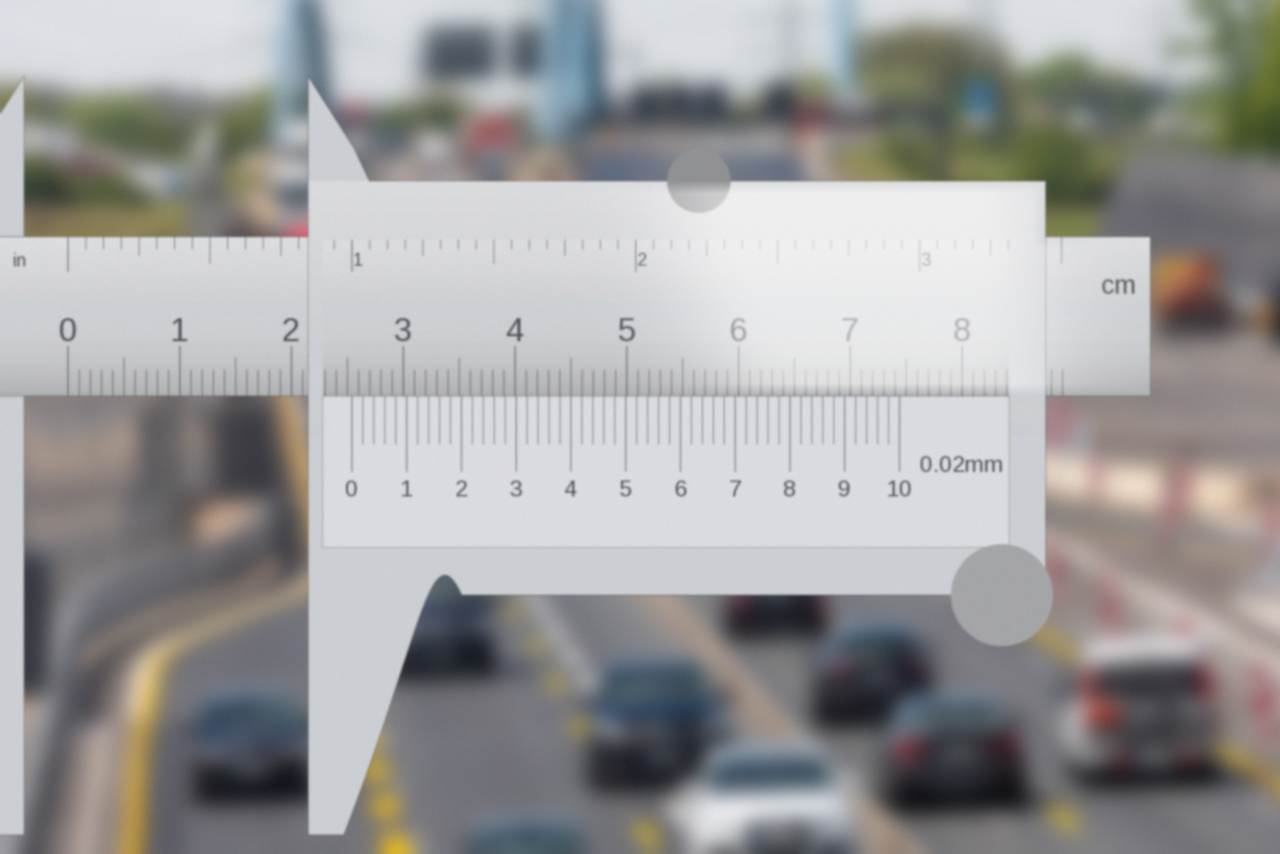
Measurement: 25.4 mm
